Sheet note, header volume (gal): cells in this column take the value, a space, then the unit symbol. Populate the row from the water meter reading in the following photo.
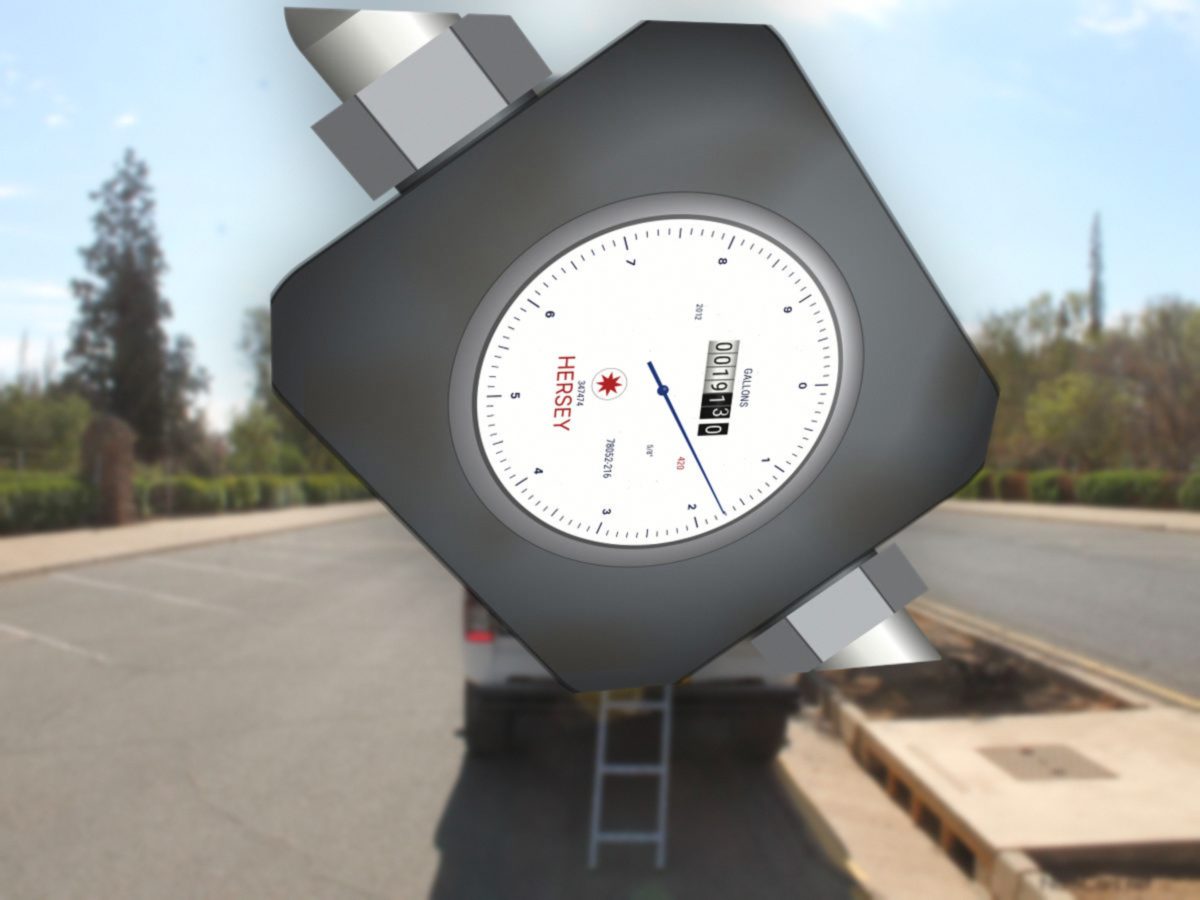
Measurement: 19131.7 gal
